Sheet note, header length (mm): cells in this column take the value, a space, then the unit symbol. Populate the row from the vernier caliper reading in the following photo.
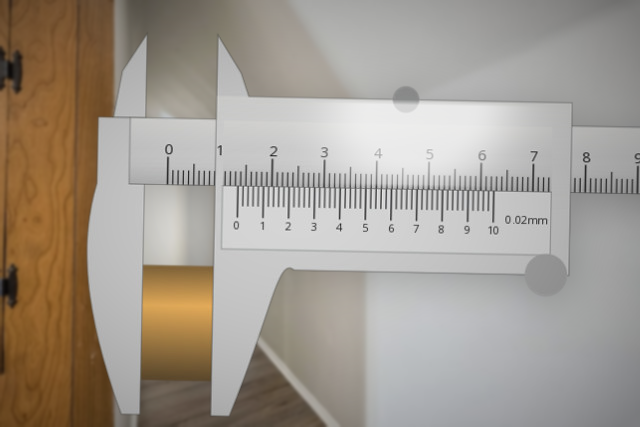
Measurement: 13.5 mm
